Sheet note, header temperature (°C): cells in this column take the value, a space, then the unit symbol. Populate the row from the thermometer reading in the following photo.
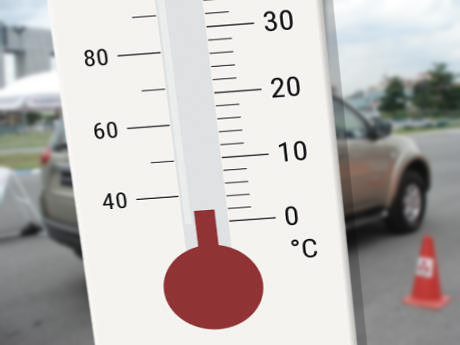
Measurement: 2 °C
